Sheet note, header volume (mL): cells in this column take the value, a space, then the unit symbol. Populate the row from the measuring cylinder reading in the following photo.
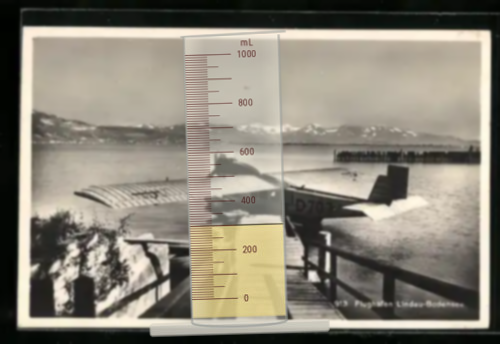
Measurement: 300 mL
